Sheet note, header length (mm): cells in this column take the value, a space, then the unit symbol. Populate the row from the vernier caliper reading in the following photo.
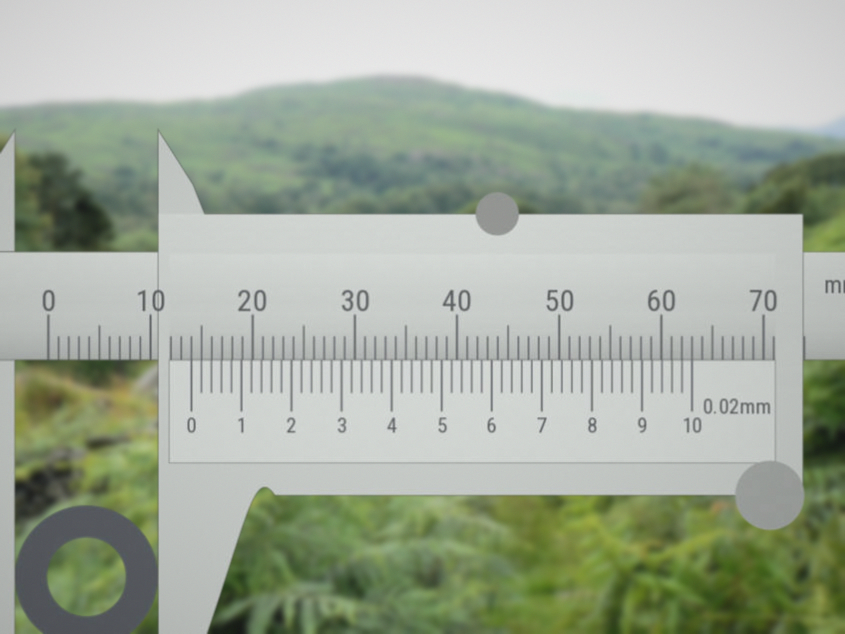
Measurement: 14.0 mm
